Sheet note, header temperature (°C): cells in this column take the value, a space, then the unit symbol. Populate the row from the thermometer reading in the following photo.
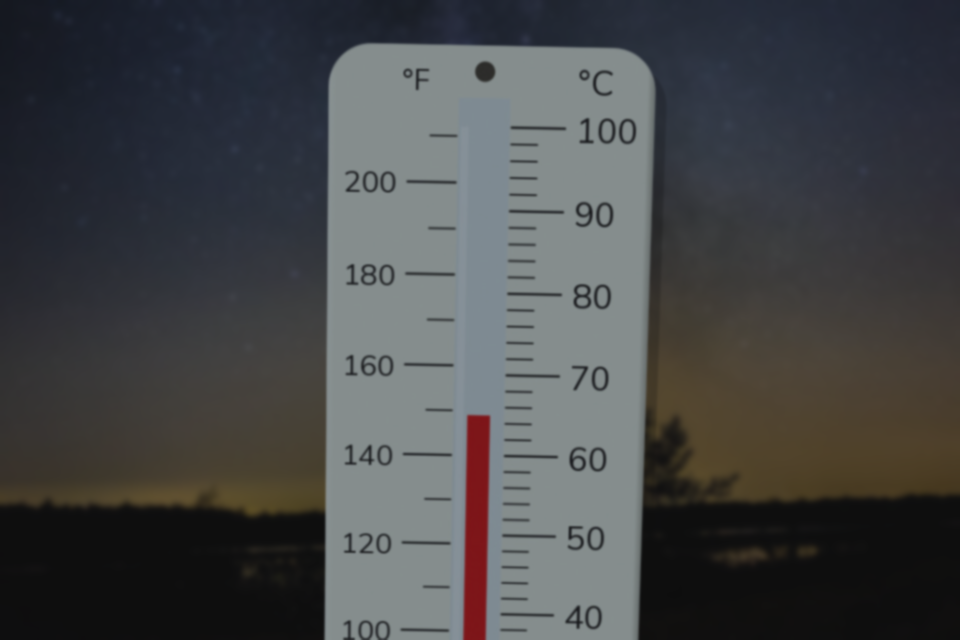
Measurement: 65 °C
